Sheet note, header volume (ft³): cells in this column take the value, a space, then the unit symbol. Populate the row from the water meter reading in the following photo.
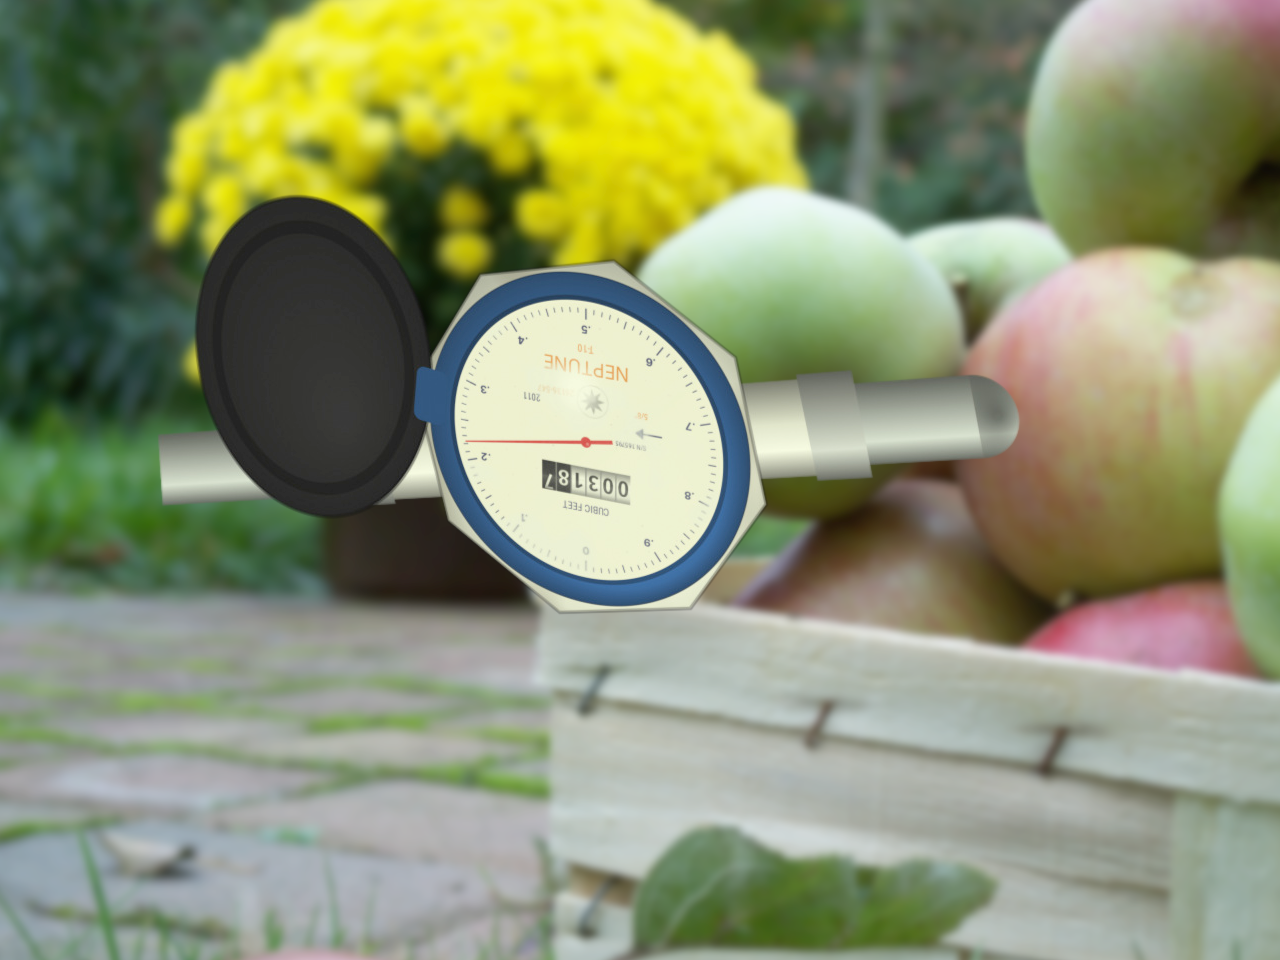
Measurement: 3187.22 ft³
